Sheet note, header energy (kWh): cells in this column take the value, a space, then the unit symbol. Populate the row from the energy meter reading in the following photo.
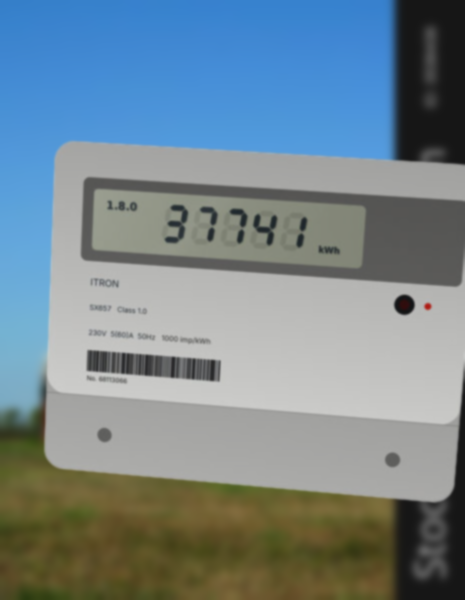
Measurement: 37741 kWh
